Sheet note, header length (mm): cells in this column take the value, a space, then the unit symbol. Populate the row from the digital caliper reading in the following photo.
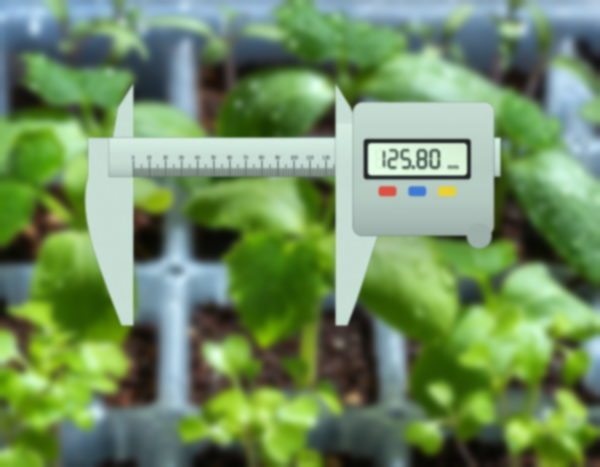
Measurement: 125.80 mm
